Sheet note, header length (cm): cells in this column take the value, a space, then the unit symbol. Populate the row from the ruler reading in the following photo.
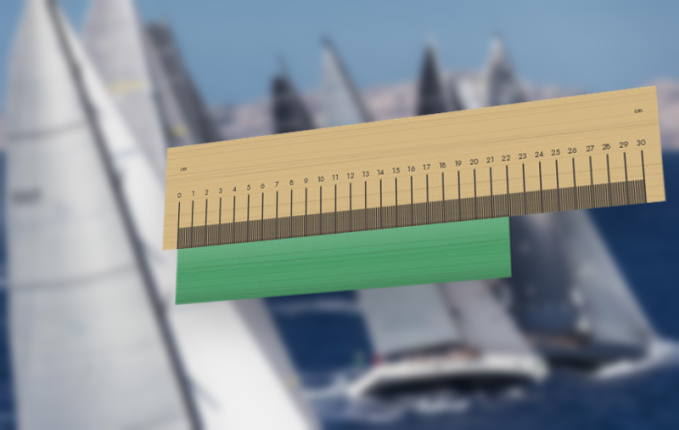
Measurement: 22 cm
